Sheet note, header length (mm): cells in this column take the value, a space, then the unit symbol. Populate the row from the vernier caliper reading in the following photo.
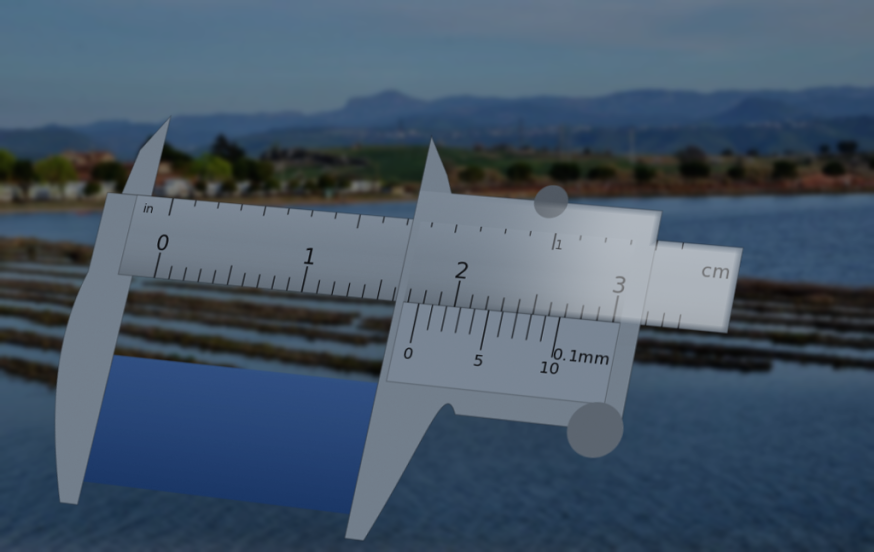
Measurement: 17.7 mm
